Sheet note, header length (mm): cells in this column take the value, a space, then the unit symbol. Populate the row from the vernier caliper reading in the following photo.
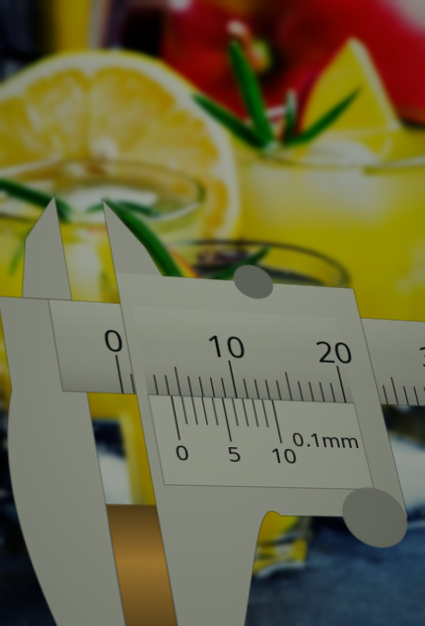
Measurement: 4.2 mm
